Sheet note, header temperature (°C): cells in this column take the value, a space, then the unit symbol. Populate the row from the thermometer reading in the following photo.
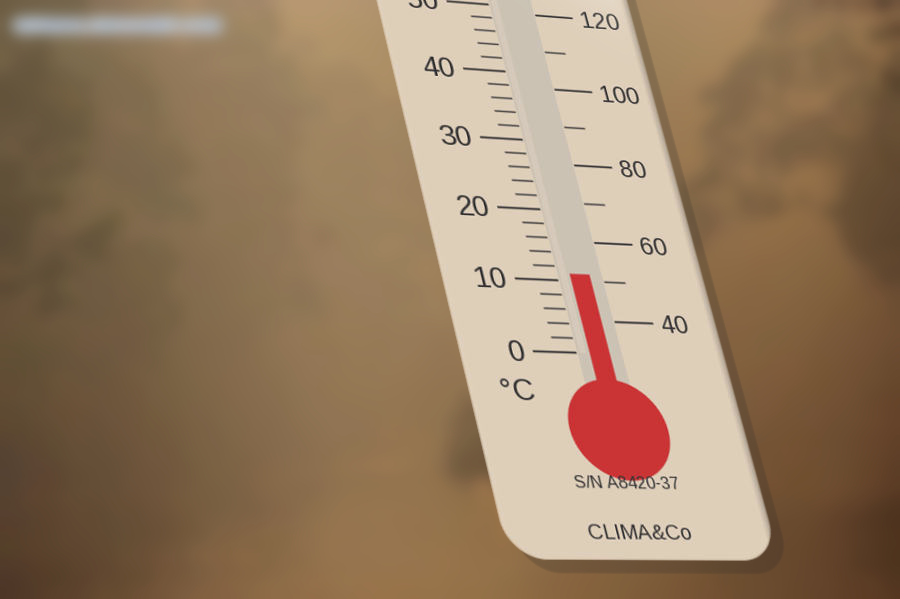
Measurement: 11 °C
